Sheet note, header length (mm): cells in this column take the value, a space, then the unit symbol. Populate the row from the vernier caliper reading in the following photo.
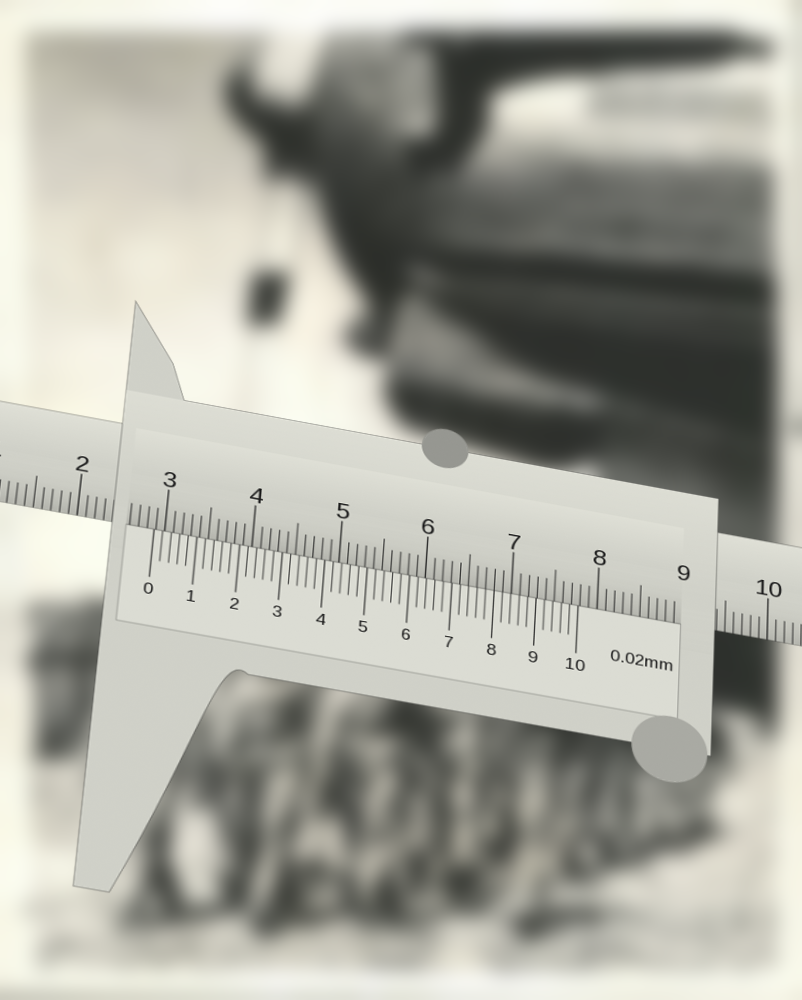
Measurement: 28.8 mm
